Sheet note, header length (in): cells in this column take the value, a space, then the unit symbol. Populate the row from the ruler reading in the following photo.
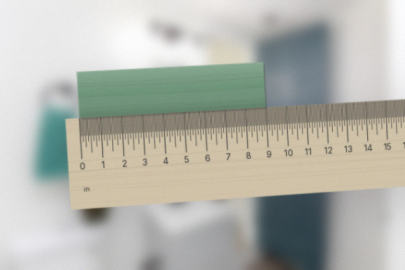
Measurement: 9 in
